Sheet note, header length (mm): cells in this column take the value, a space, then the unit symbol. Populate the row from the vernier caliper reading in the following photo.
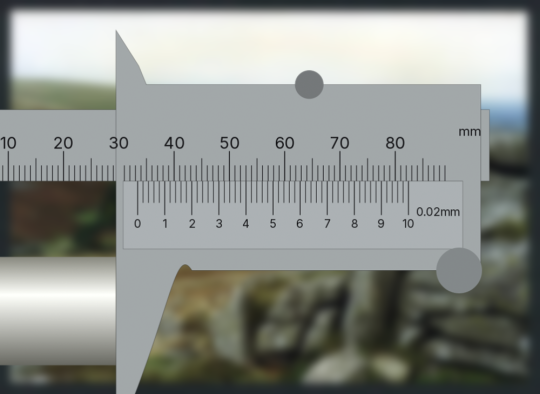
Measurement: 33.4 mm
